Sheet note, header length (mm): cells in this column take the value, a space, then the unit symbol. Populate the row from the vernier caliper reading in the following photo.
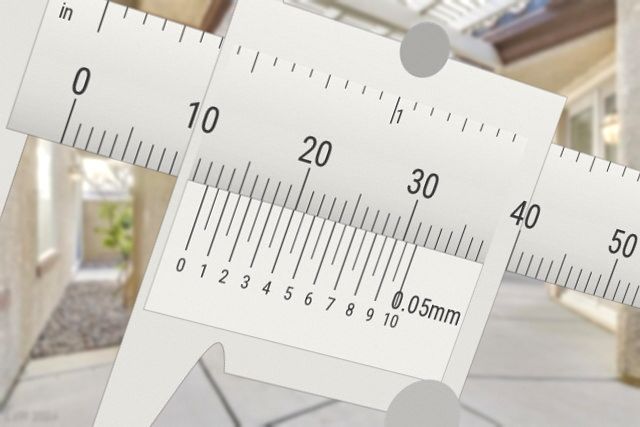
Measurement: 12.3 mm
